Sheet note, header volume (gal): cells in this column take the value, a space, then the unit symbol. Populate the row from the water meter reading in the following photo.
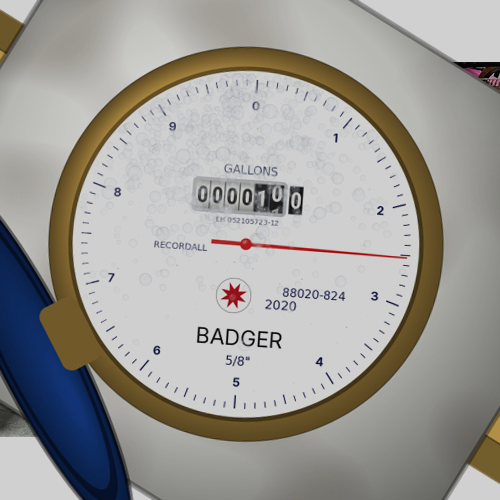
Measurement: 102.5 gal
